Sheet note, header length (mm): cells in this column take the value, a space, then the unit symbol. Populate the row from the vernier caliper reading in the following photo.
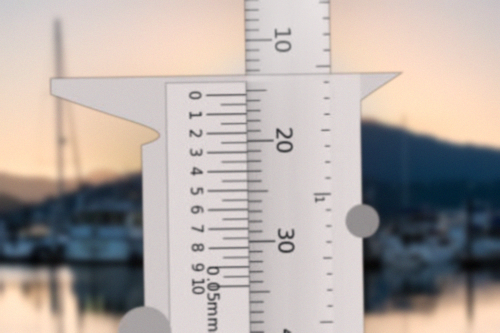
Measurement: 15.4 mm
